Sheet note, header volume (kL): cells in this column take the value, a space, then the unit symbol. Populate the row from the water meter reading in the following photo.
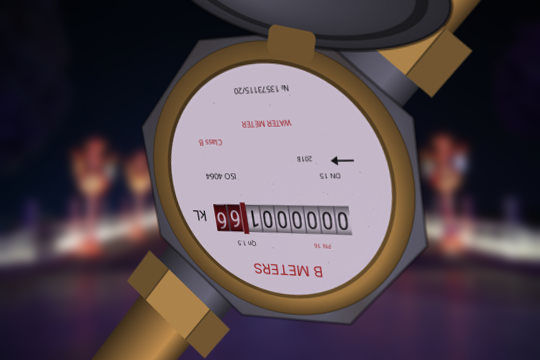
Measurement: 1.66 kL
